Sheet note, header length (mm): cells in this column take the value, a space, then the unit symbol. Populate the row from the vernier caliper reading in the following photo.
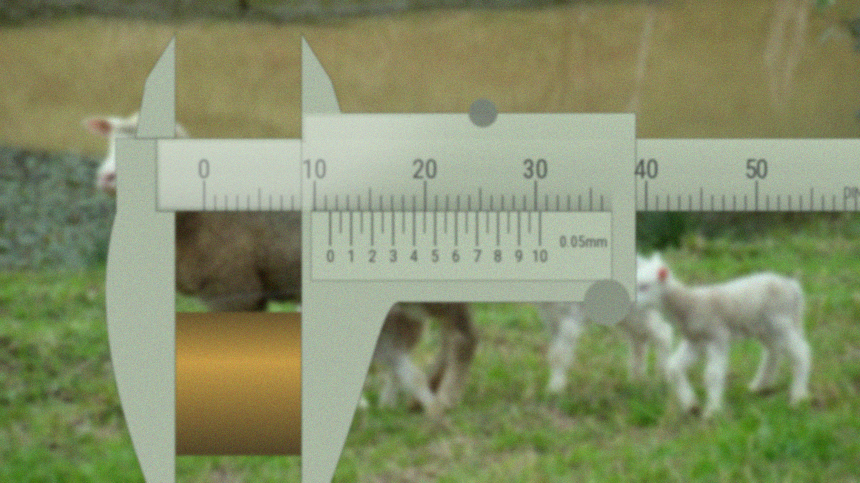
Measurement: 11.4 mm
